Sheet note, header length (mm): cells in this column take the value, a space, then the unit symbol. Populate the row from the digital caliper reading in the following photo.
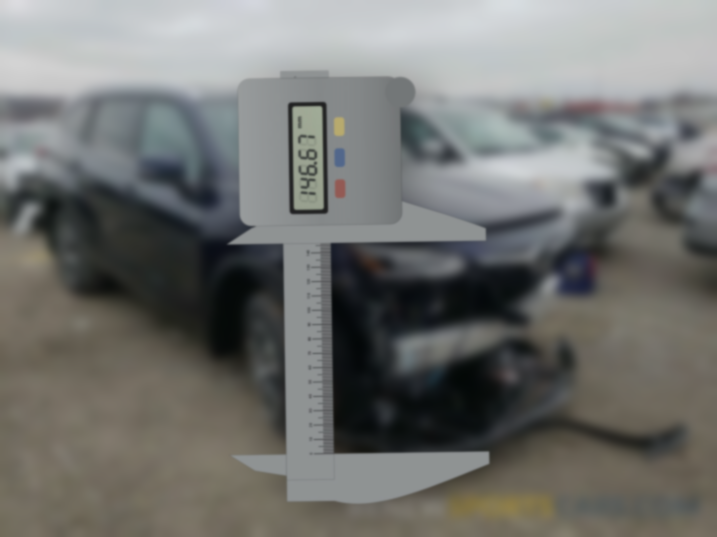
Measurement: 146.67 mm
